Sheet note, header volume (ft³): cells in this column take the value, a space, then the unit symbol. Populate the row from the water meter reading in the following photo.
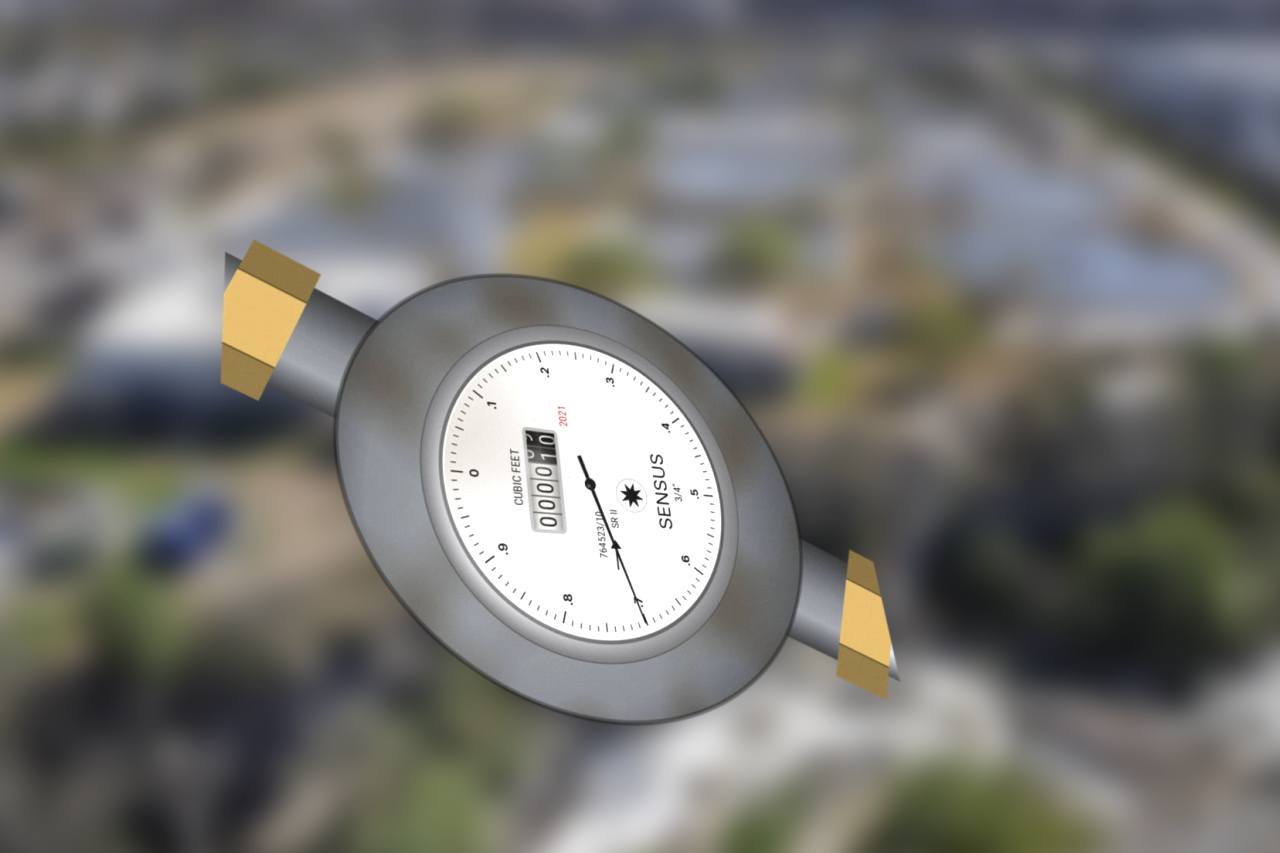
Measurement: 9.70 ft³
